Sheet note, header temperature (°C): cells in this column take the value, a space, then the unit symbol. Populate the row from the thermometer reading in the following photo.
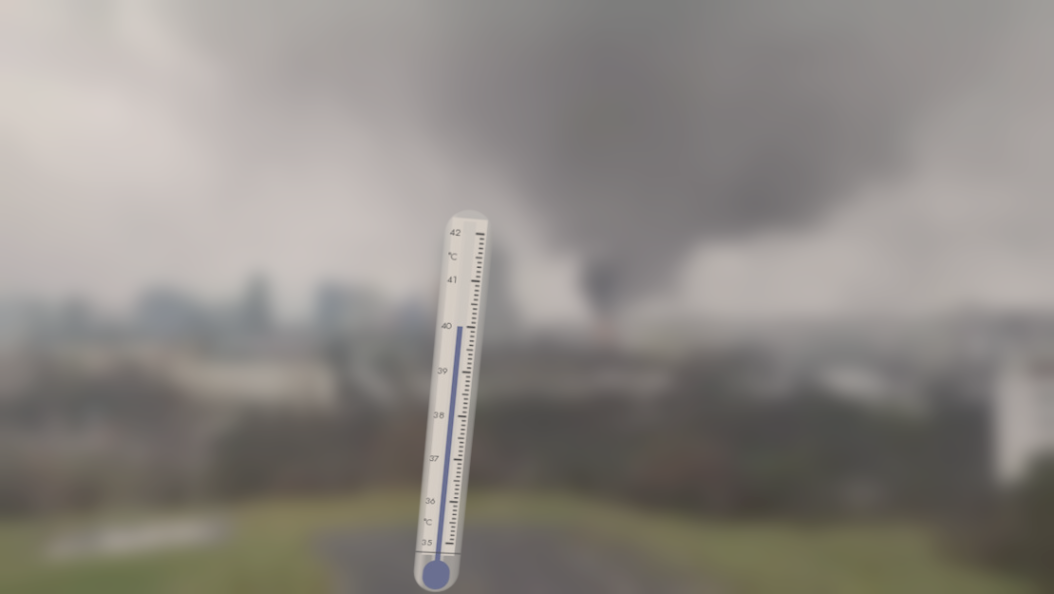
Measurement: 40 °C
